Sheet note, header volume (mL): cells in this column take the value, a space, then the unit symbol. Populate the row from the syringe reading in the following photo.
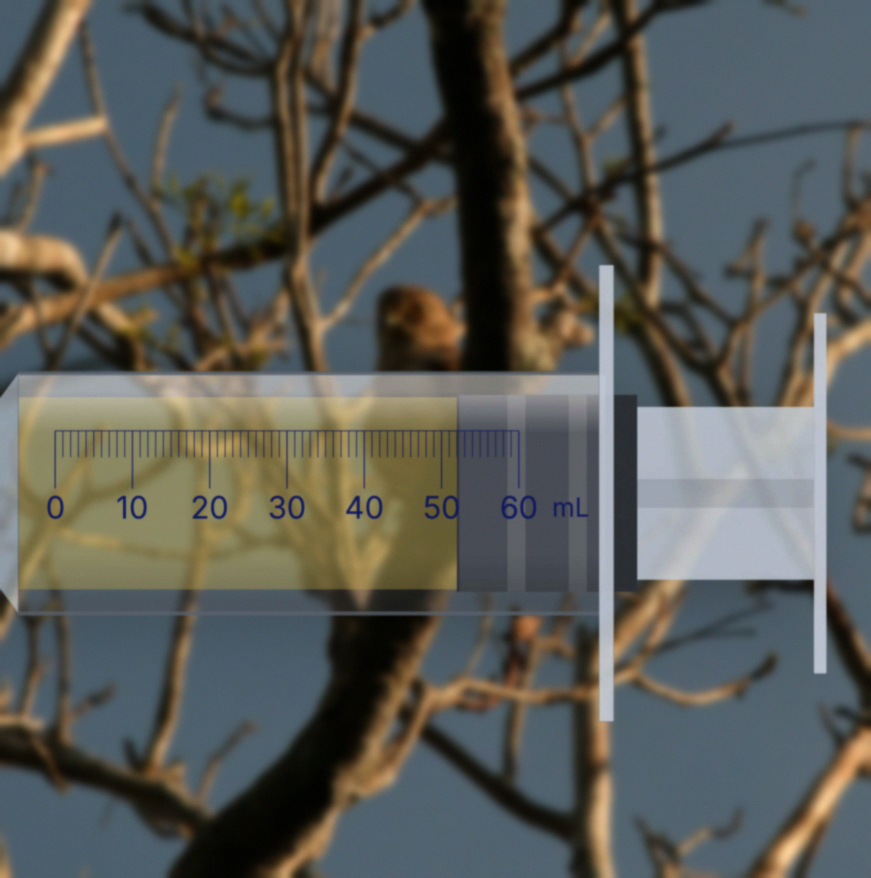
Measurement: 52 mL
